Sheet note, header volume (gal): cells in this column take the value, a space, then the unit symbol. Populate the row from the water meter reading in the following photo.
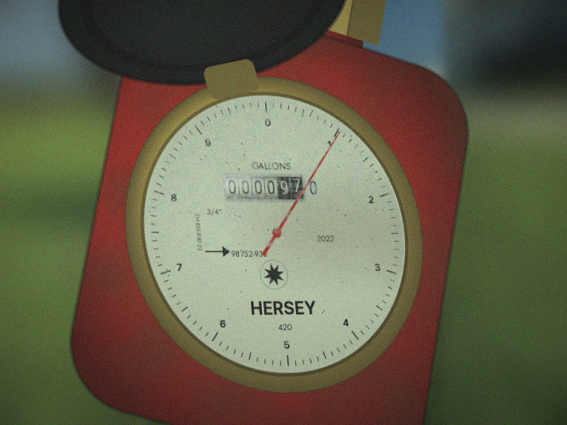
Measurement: 971.0 gal
